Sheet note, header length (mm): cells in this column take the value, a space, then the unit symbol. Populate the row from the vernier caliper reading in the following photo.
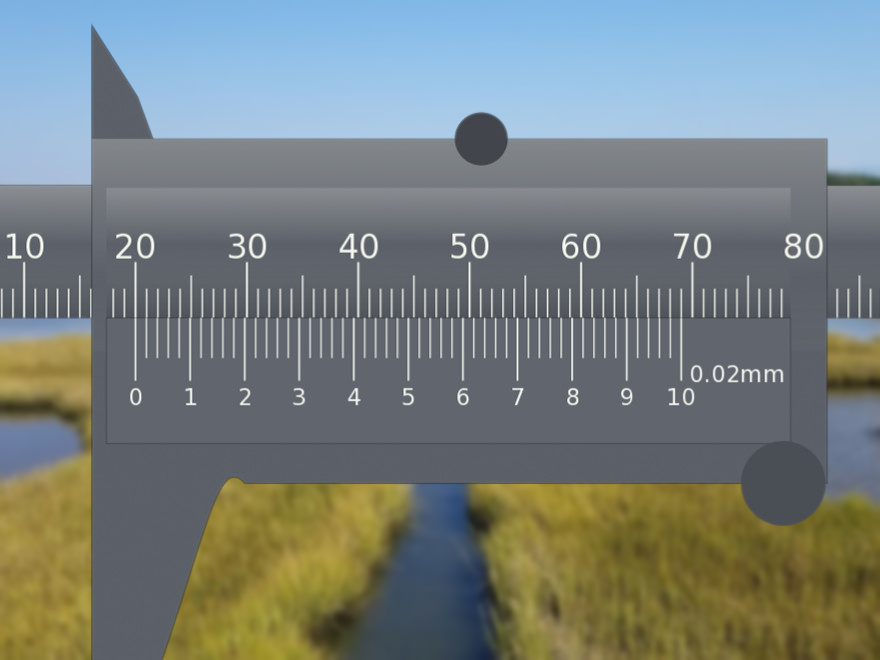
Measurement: 20.0 mm
